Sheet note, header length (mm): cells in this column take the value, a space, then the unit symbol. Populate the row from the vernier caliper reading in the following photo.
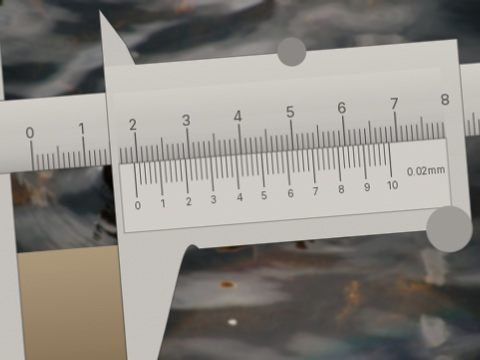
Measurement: 19.4 mm
